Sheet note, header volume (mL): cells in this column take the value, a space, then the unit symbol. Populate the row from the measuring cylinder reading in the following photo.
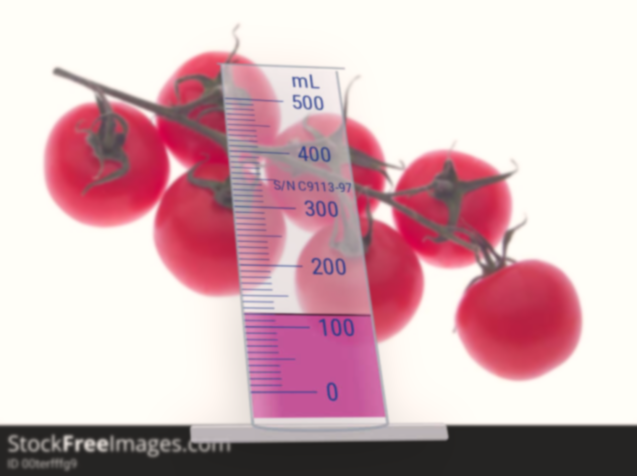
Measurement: 120 mL
